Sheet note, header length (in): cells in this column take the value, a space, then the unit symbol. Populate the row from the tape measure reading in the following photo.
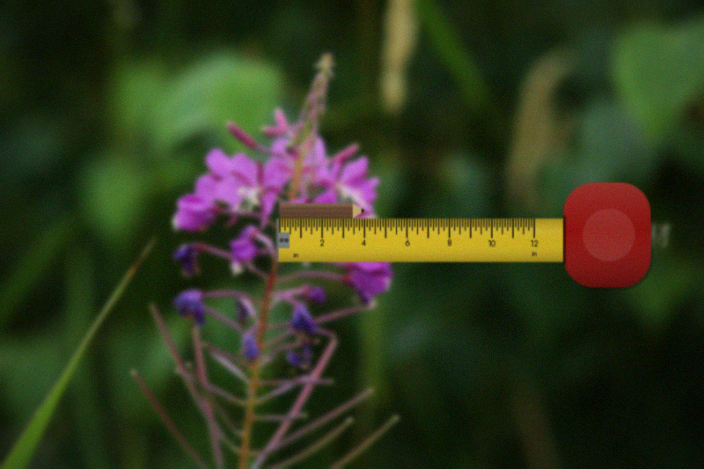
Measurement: 4 in
